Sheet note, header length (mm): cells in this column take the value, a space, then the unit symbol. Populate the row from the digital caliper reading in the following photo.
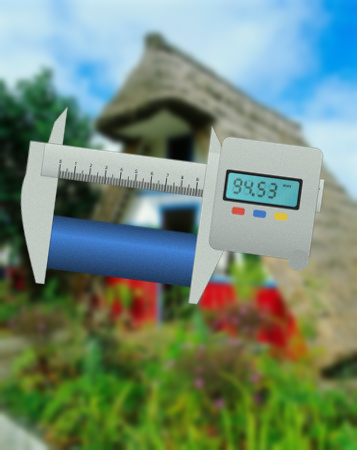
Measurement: 94.53 mm
